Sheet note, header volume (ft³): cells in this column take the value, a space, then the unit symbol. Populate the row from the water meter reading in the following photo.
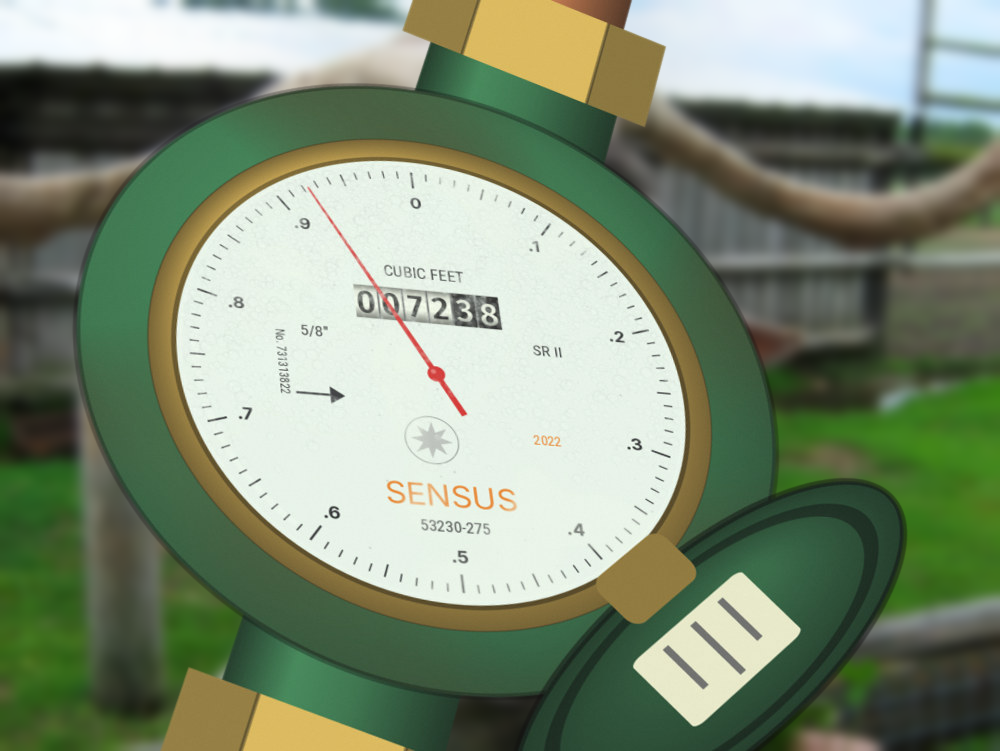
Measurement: 7237.92 ft³
